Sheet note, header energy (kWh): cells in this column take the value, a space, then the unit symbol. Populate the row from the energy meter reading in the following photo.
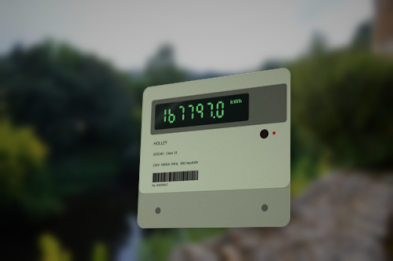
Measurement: 167797.0 kWh
